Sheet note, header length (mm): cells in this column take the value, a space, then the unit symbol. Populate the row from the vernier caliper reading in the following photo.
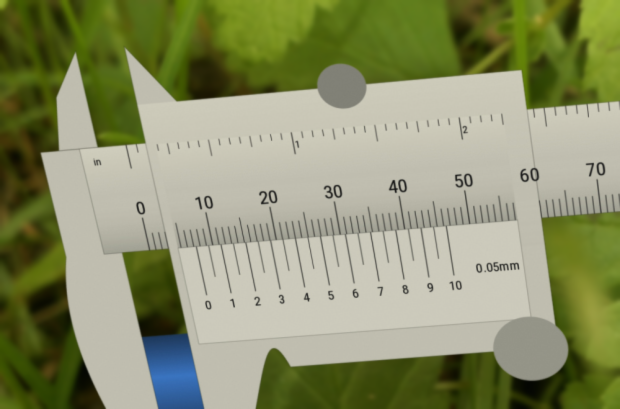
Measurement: 7.4 mm
